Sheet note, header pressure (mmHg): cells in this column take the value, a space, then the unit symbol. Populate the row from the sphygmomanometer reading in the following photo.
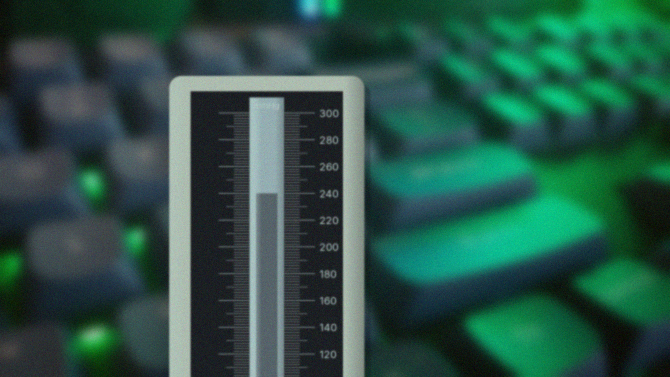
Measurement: 240 mmHg
